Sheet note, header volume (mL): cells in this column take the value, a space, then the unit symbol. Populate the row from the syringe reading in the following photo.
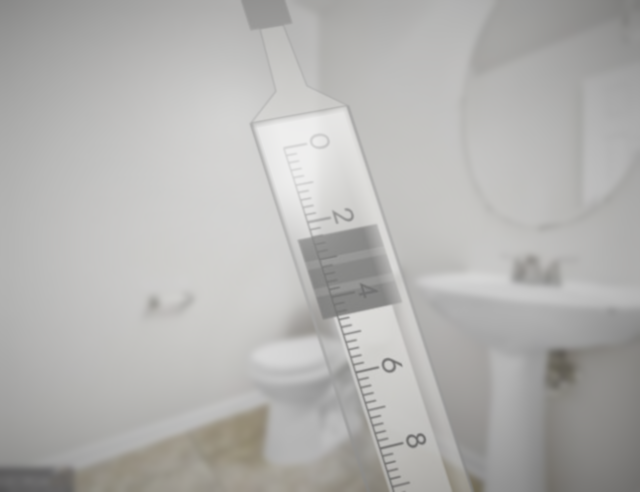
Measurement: 2.4 mL
